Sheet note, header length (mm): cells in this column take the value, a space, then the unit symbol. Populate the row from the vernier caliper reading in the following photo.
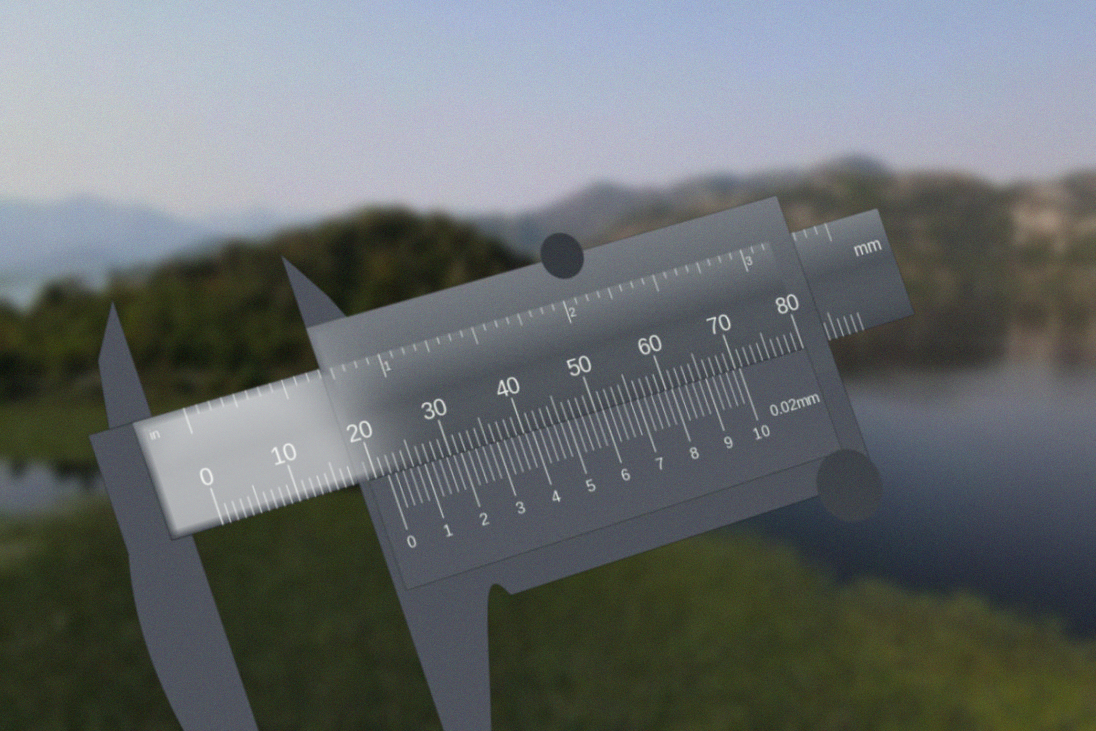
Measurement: 21.6 mm
